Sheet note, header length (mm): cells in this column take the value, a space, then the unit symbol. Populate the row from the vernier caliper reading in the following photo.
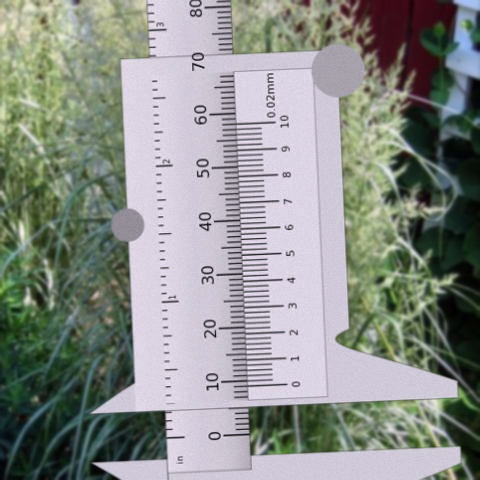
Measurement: 9.0 mm
